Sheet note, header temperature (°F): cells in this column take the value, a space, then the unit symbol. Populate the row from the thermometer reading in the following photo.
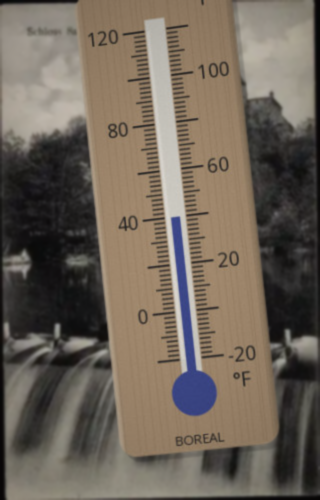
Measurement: 40 °F
